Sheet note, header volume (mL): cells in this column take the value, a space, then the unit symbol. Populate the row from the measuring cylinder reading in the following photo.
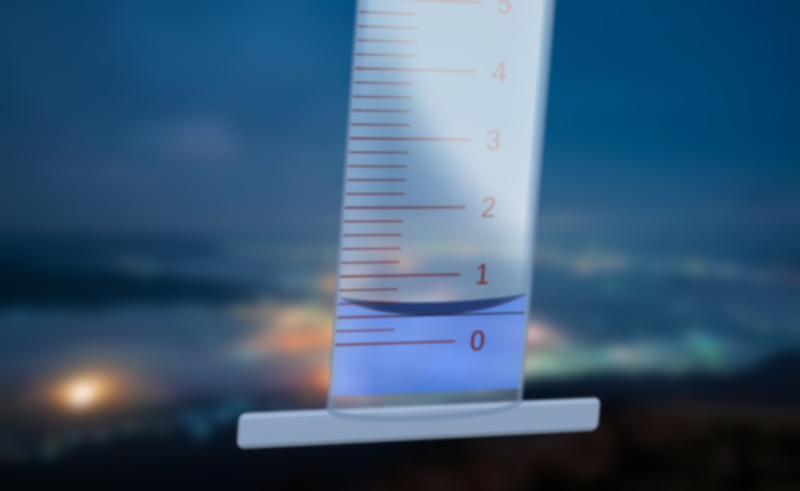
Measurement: 0.4 mL
